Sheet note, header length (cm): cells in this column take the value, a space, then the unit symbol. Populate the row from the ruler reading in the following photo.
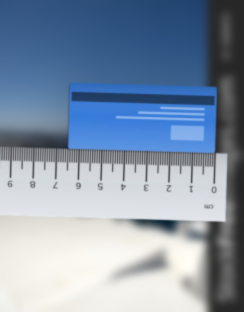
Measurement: 6.5 cm
